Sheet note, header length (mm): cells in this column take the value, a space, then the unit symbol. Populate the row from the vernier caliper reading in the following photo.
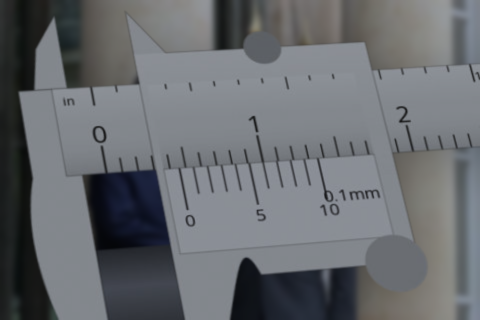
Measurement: 4.6 mm
